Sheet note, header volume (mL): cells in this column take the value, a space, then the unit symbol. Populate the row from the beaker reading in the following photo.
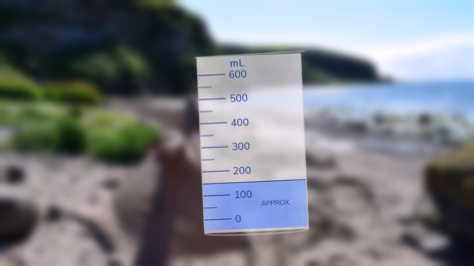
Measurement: 150 mL
